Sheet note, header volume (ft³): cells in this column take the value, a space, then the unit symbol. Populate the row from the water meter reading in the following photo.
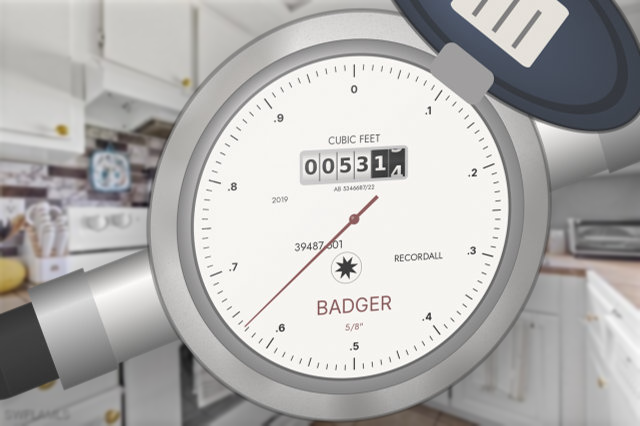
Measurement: 5313.63 ft³
